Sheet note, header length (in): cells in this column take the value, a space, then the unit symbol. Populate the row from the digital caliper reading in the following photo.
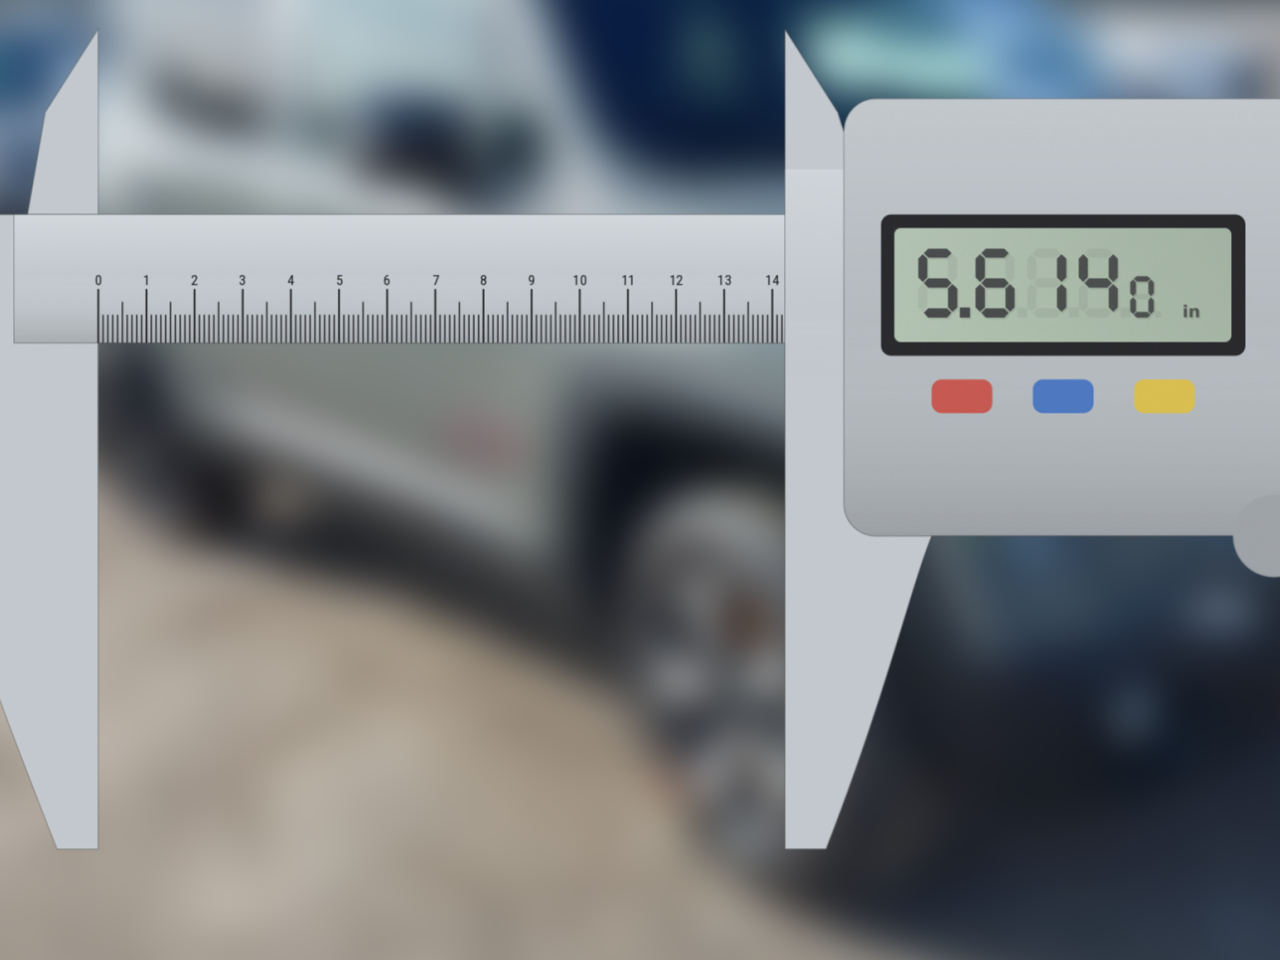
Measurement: 5.6140 in
